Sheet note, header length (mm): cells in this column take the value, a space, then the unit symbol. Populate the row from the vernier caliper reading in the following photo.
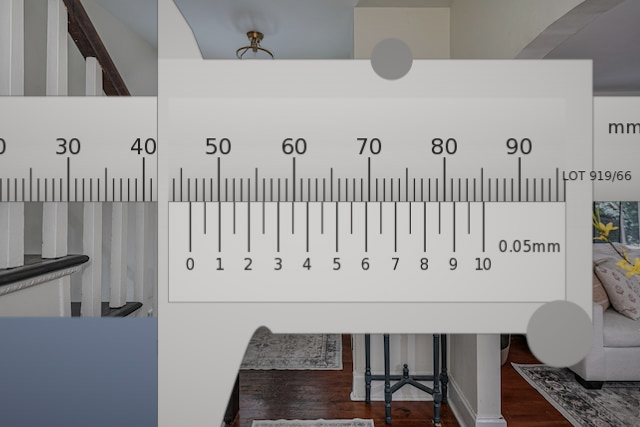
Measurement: 46.2 mm
